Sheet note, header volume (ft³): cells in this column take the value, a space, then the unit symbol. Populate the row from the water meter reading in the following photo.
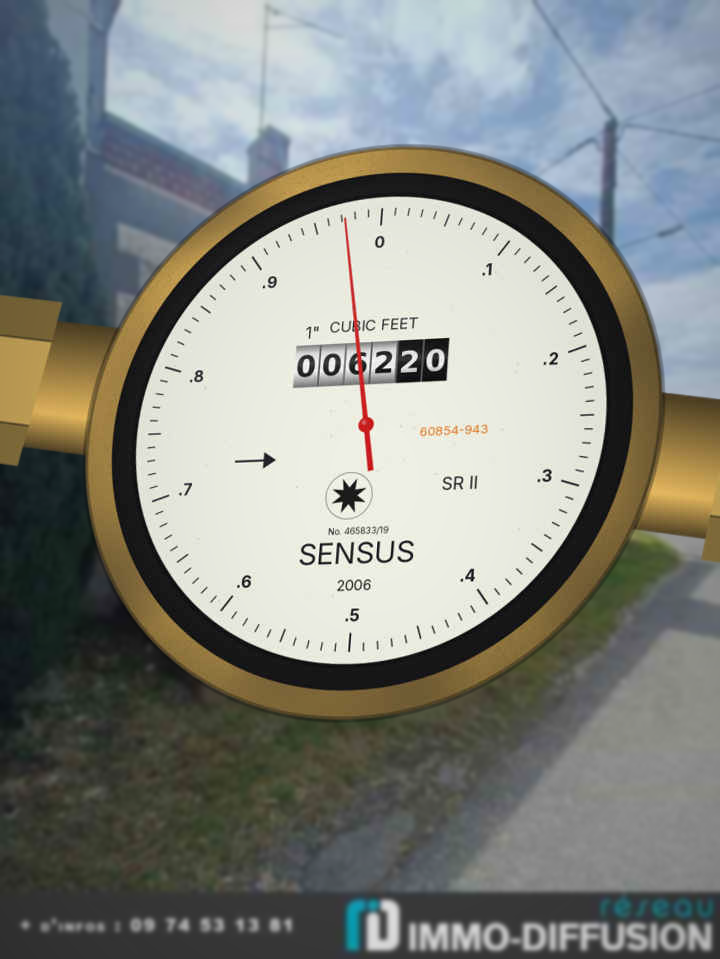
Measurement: 6219.97 ft³
